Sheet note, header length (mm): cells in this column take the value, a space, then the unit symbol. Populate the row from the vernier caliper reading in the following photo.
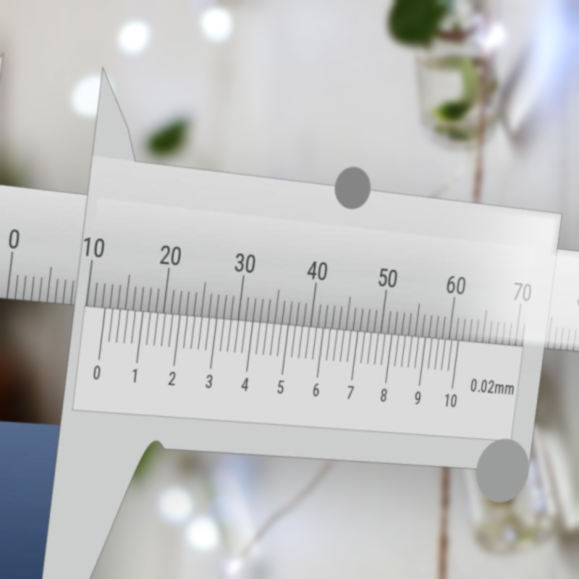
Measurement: 12.4 mm
